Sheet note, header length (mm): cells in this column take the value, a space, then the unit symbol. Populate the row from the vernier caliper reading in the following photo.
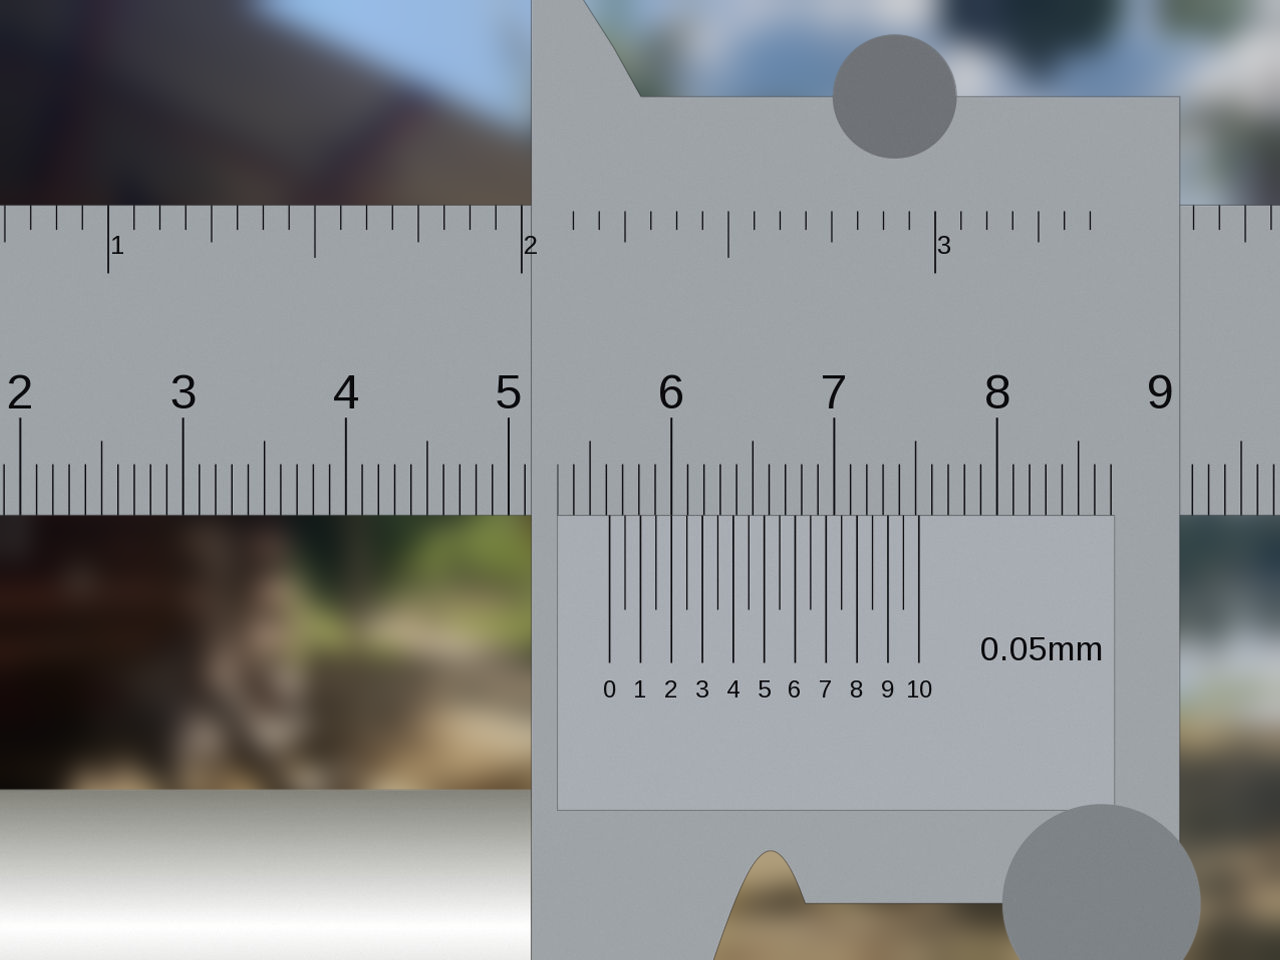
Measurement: 56.2 mm
